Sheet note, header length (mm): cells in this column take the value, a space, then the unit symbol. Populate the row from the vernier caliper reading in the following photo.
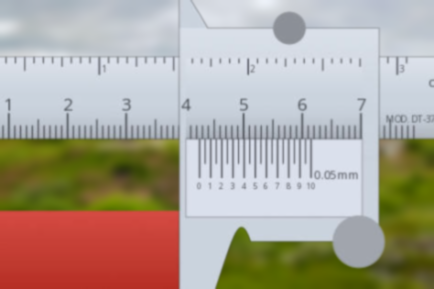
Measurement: 42.5 mm
